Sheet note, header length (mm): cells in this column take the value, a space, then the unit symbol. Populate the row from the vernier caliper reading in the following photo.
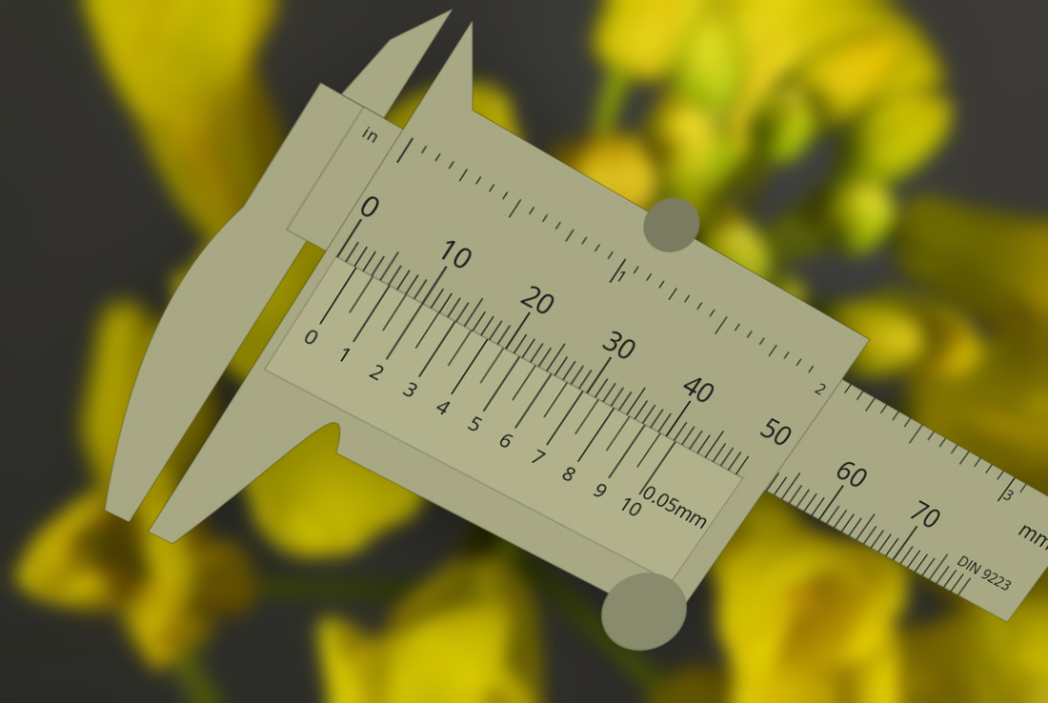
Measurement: 2.2 mm
